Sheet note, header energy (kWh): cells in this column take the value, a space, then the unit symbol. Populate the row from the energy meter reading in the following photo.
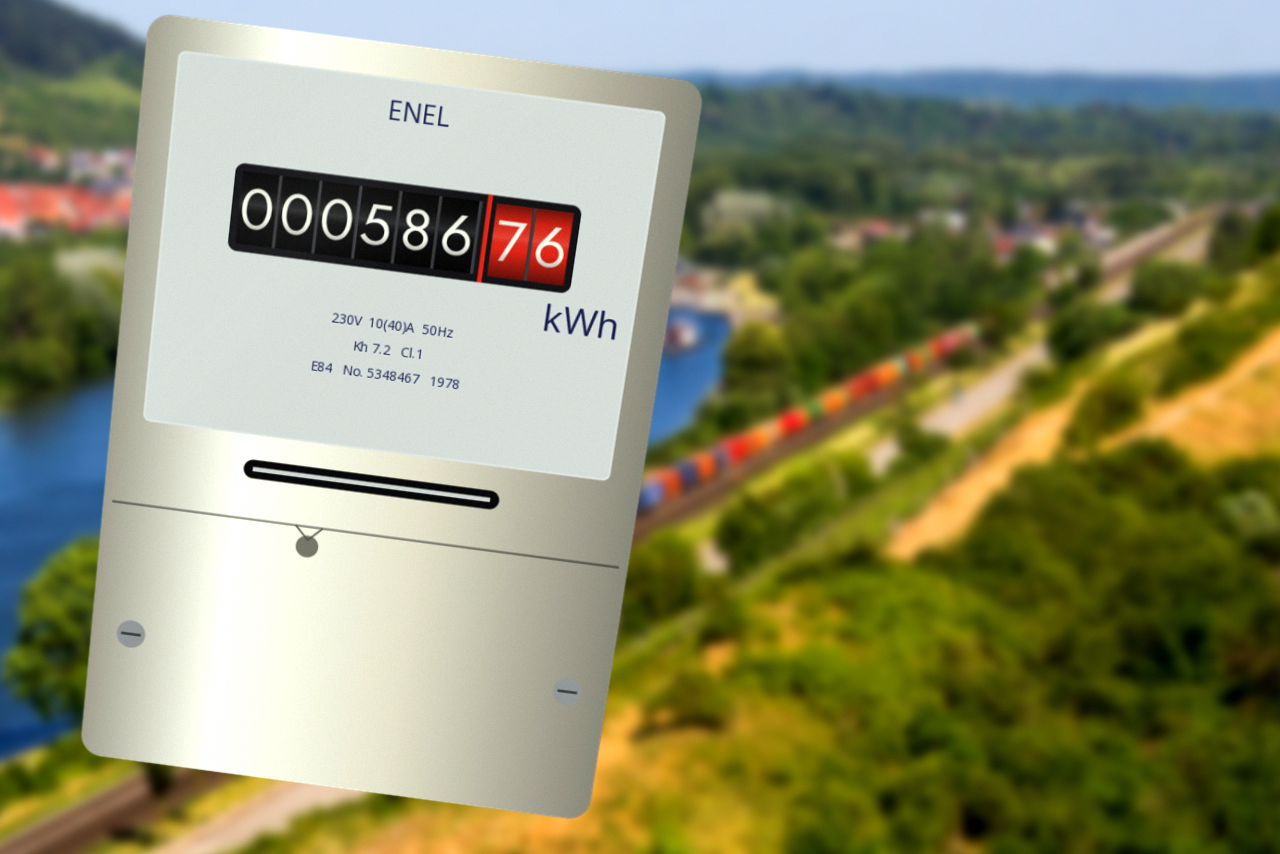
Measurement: 586.76 kWh
